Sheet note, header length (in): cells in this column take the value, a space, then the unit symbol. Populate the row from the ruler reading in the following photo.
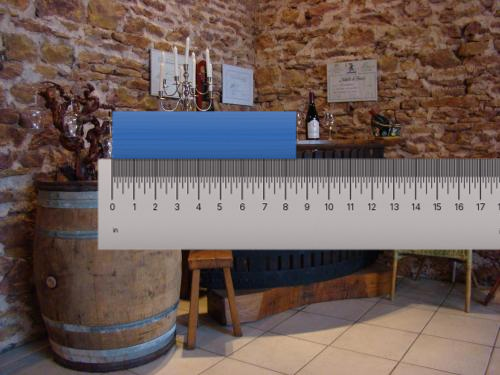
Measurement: 8.5 in
